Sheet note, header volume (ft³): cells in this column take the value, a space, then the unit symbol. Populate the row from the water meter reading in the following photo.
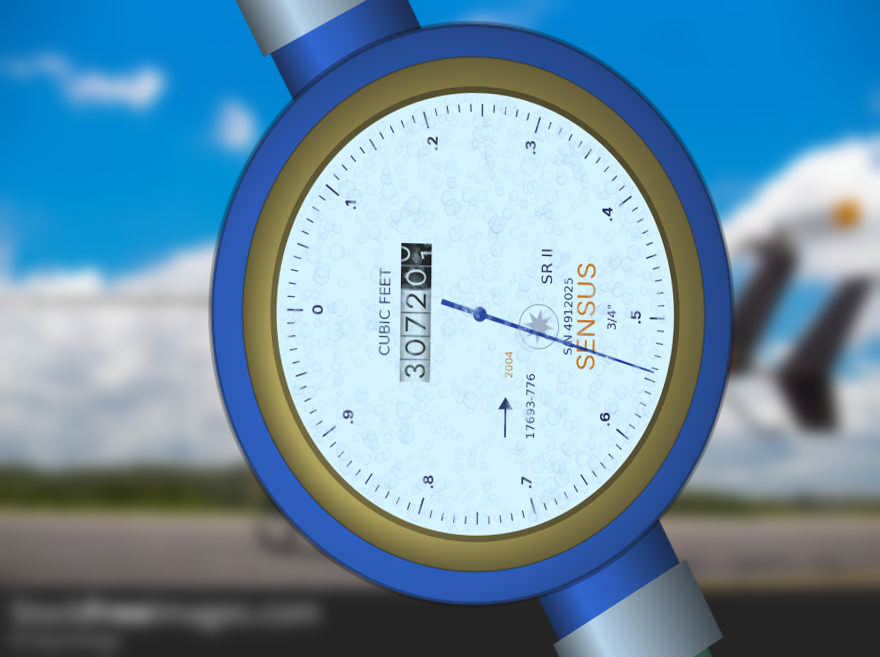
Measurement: 307200.54 ft³
